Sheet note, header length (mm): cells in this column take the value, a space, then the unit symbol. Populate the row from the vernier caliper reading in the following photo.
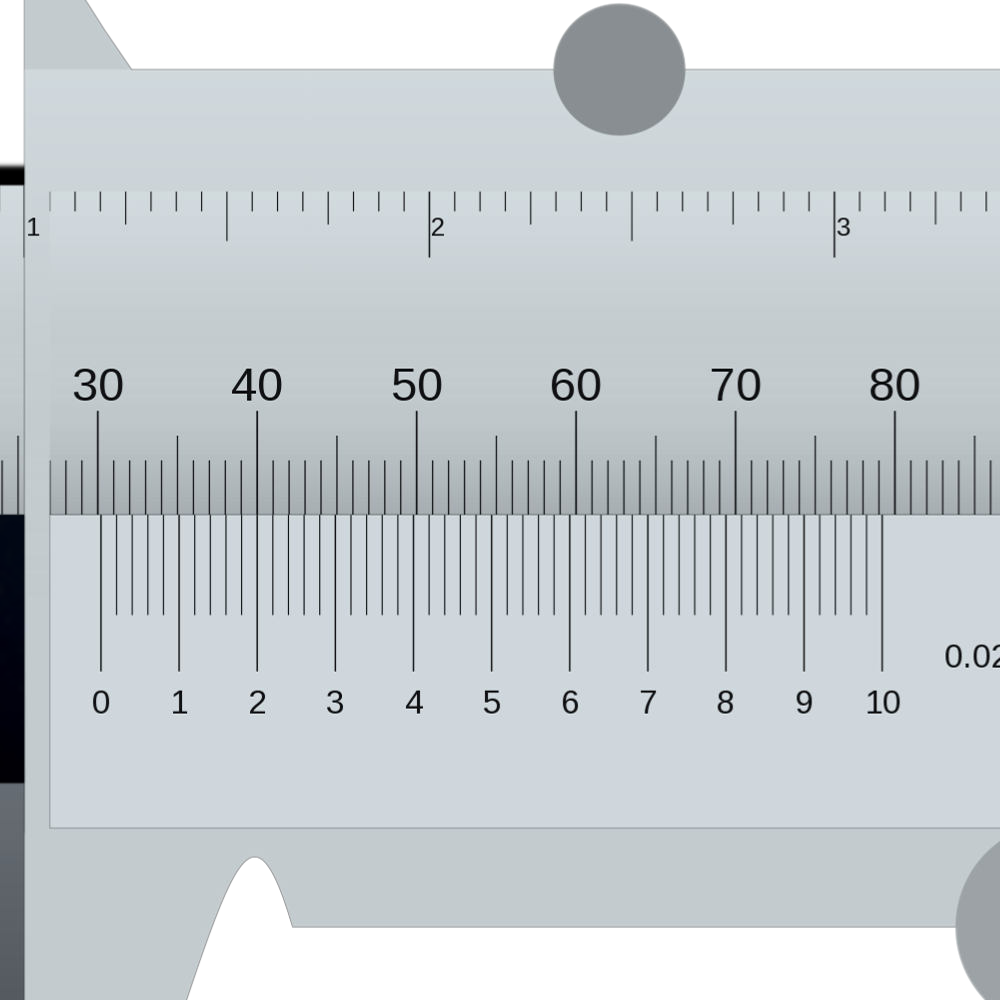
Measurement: 30.2 mm
